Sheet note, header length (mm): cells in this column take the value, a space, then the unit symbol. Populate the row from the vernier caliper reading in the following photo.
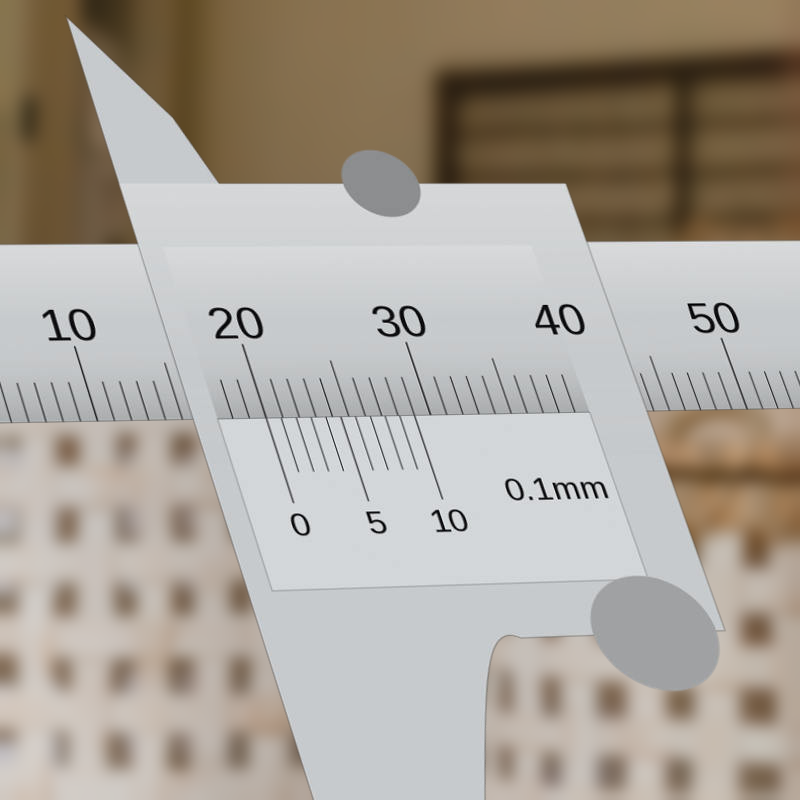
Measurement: 20.0 mm
